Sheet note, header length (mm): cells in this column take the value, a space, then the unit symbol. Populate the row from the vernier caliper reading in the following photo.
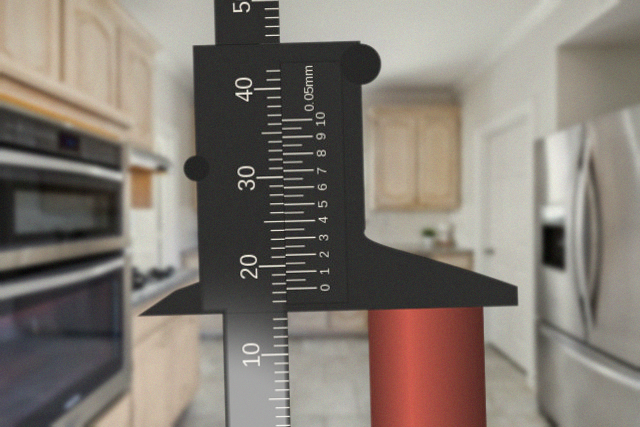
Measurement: 17.4 mm
